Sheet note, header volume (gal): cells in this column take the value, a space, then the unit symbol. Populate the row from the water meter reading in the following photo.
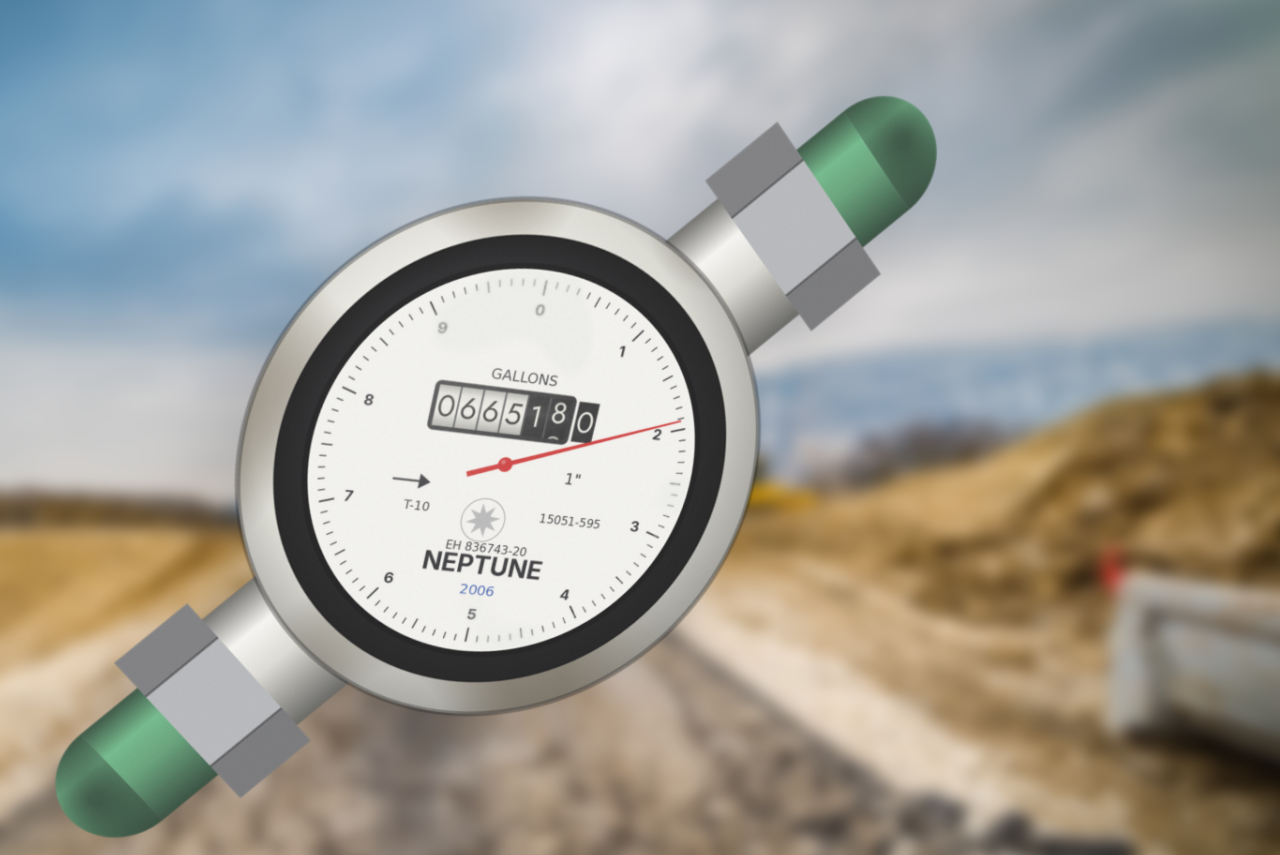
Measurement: 665181.9 gal
